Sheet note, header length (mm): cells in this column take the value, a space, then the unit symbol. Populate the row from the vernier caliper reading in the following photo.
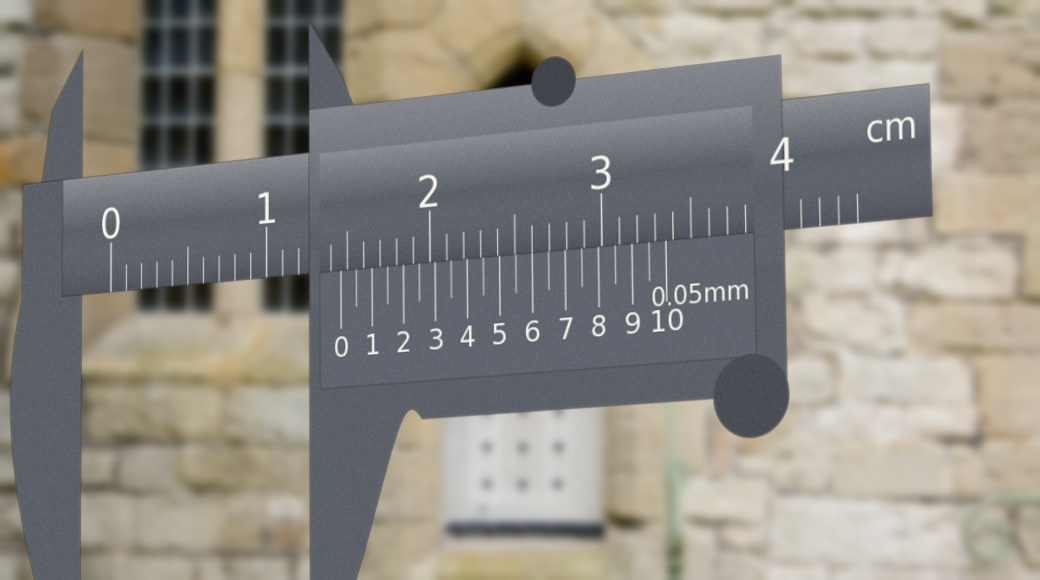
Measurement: 14.6 mm
